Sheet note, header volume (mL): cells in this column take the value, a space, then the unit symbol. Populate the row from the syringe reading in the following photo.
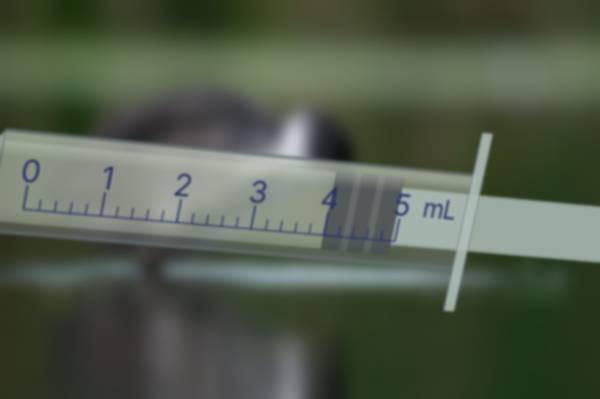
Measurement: 4 mL
